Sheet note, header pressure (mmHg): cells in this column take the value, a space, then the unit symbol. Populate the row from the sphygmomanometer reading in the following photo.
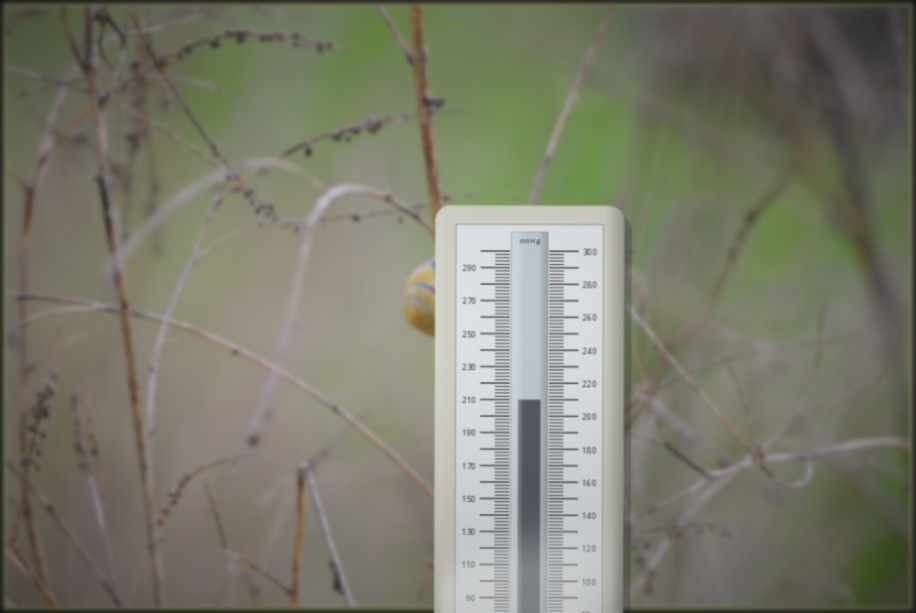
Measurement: 210 mmHg
